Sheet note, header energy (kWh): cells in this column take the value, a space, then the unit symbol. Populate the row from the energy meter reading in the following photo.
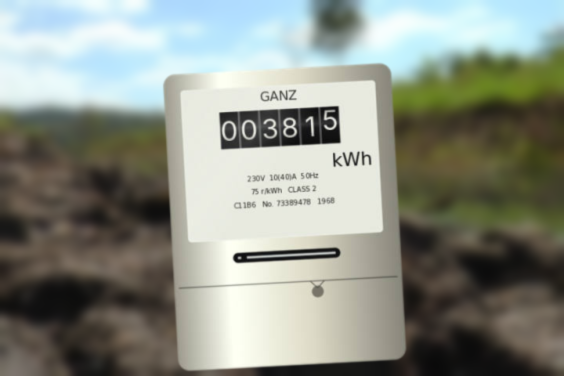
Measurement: 3815 kWh
